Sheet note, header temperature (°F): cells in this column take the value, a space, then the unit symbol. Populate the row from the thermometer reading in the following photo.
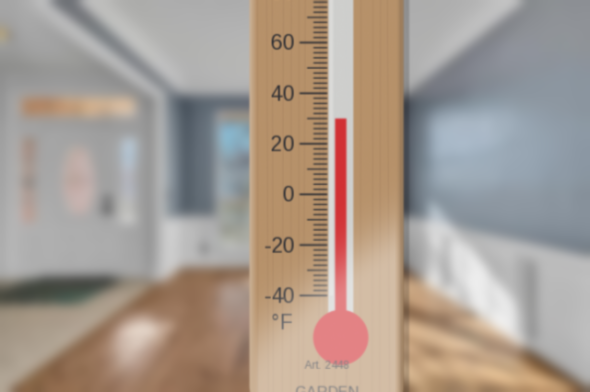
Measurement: 30 °F
